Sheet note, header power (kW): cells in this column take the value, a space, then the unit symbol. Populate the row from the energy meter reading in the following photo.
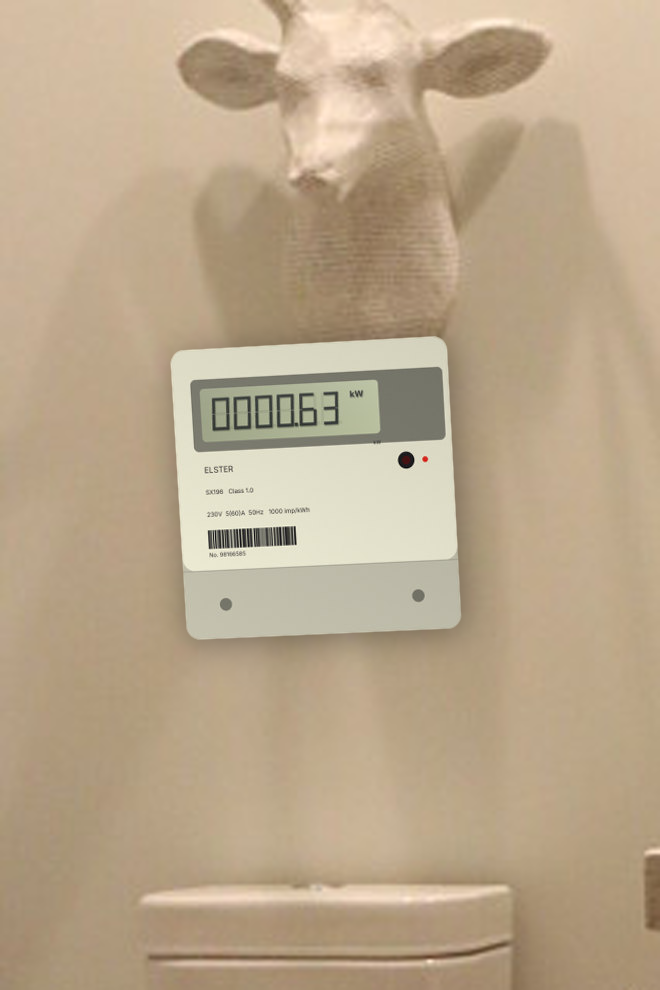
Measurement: 0.63 kW
